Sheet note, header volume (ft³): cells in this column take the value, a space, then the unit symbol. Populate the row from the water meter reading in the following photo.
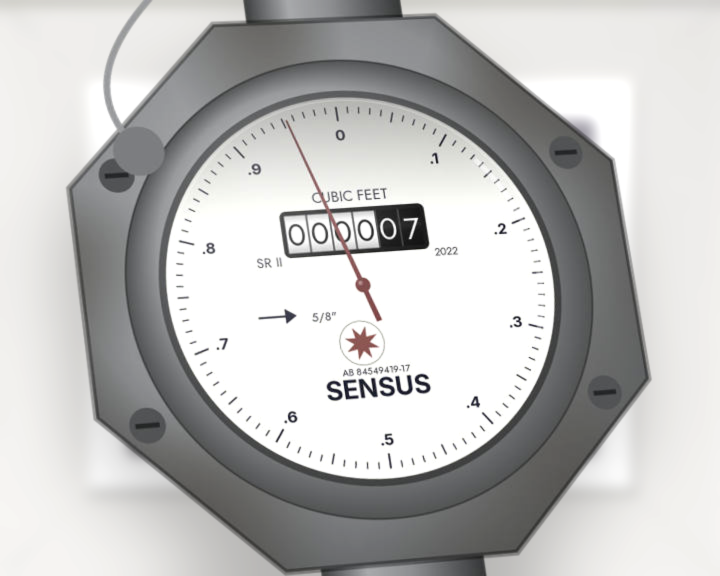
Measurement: 6.95 ft³
